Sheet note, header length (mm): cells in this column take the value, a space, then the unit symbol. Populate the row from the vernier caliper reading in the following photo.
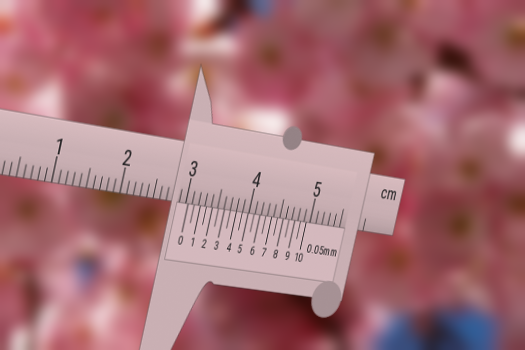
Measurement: 30.4 mm
